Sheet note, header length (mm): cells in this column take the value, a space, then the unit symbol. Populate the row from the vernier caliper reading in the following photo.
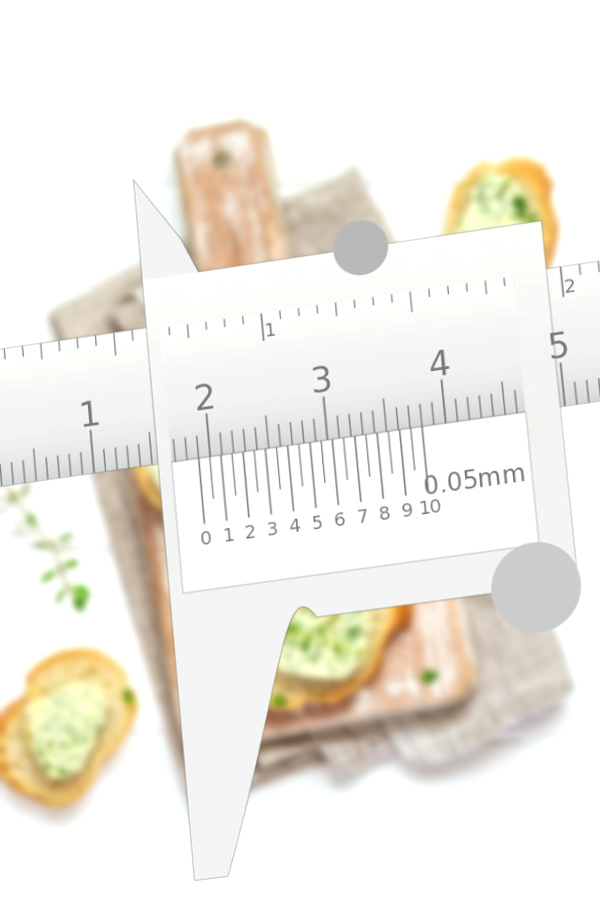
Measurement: 19.0 mm
